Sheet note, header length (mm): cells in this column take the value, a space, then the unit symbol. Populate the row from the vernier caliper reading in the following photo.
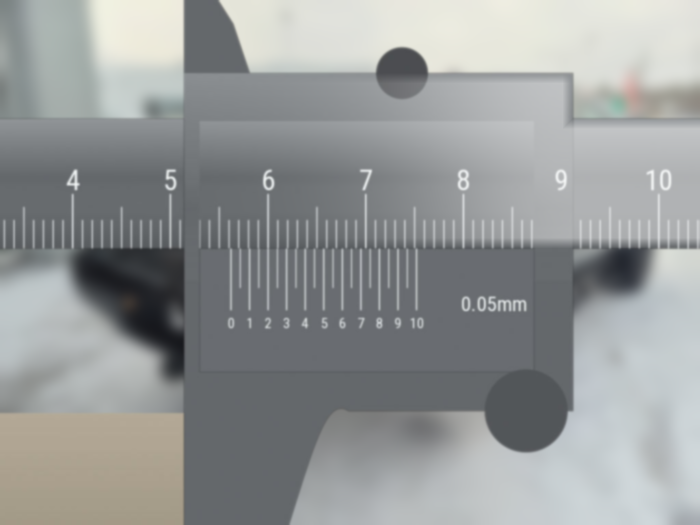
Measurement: 56.2 mm
